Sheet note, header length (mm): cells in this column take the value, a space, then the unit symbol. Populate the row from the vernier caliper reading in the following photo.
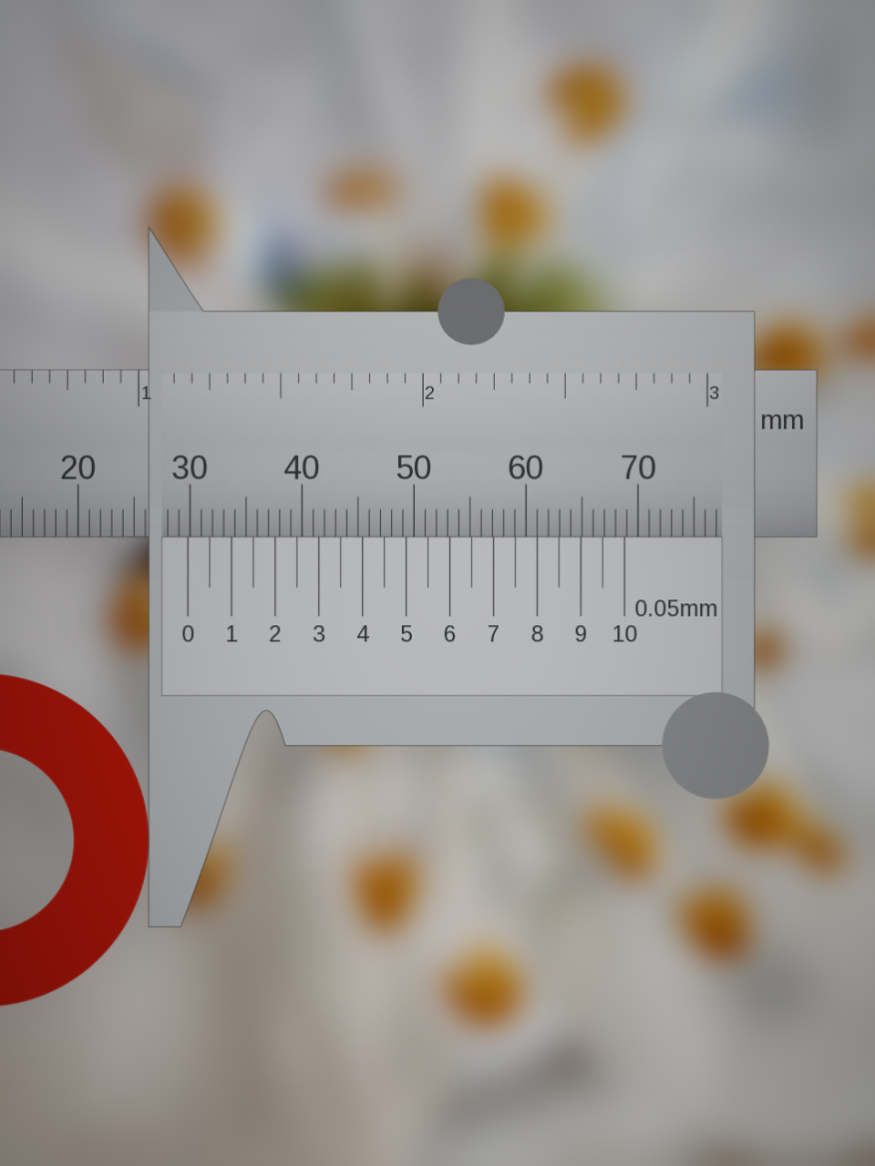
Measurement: 29.8 mm
